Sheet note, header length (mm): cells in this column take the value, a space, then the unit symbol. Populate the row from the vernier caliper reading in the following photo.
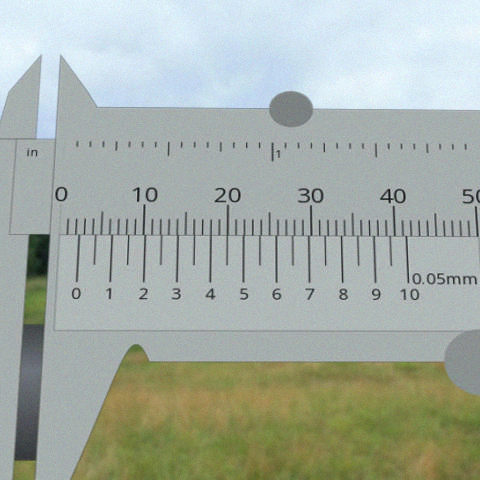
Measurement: 2.4 mm
